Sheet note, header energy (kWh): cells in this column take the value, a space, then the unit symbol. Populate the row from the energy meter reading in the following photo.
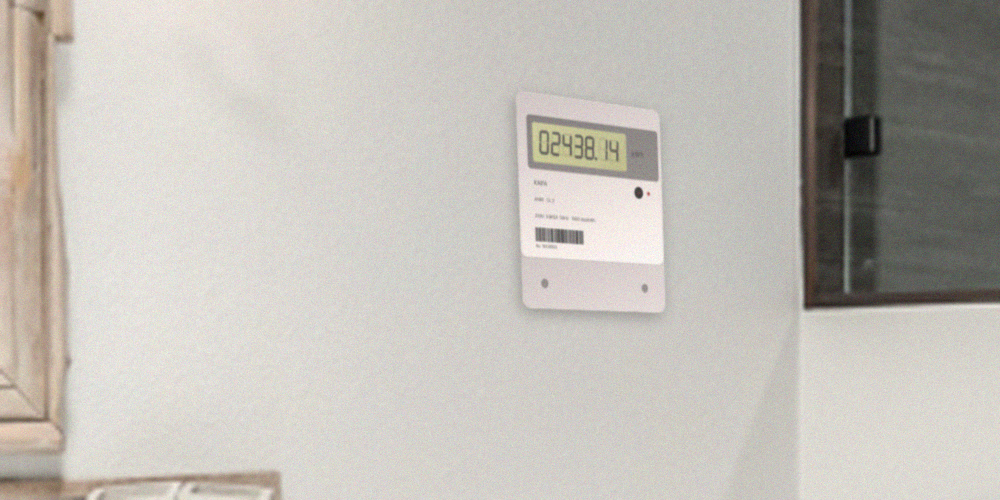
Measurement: 2438.14 kWh
